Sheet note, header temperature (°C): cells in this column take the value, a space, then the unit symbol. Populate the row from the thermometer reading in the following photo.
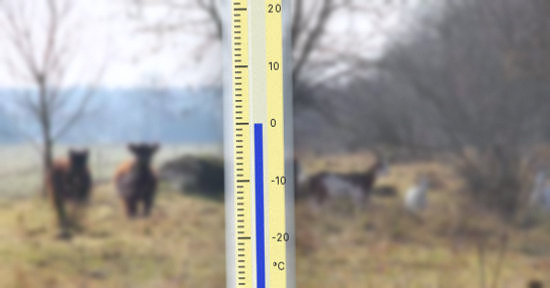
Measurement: 0 °C
